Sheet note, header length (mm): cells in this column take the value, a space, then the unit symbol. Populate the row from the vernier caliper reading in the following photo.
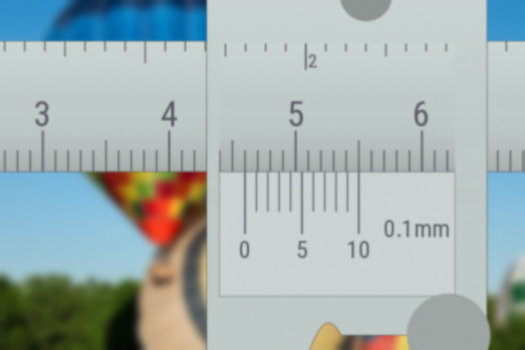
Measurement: 46.0 mm
